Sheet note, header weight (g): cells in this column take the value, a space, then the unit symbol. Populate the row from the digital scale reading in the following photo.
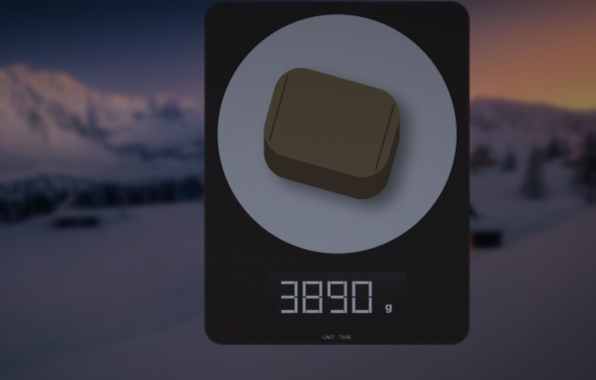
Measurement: 3890 g
